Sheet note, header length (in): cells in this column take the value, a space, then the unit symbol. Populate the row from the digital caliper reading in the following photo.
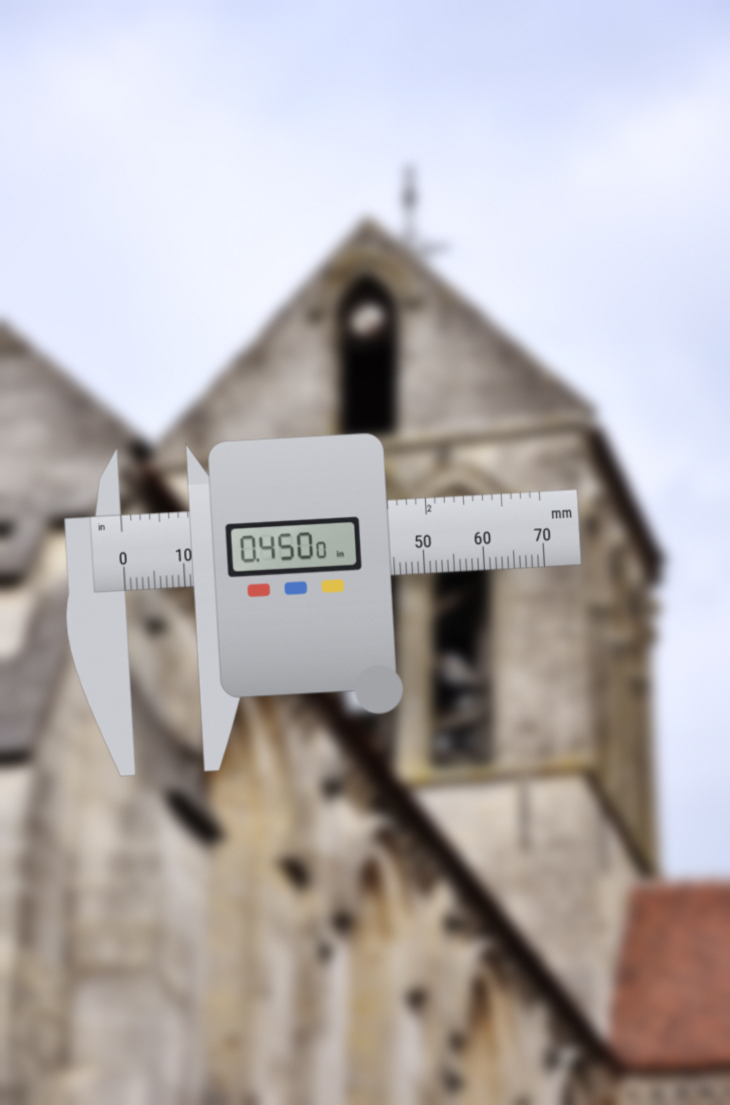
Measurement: 0.4500 in
